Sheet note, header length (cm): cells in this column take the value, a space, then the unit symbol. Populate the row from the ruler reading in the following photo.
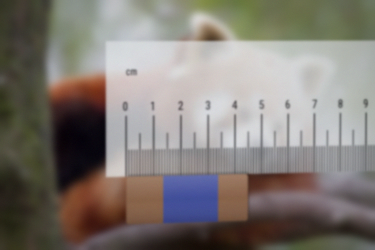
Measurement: 4.5 cm
